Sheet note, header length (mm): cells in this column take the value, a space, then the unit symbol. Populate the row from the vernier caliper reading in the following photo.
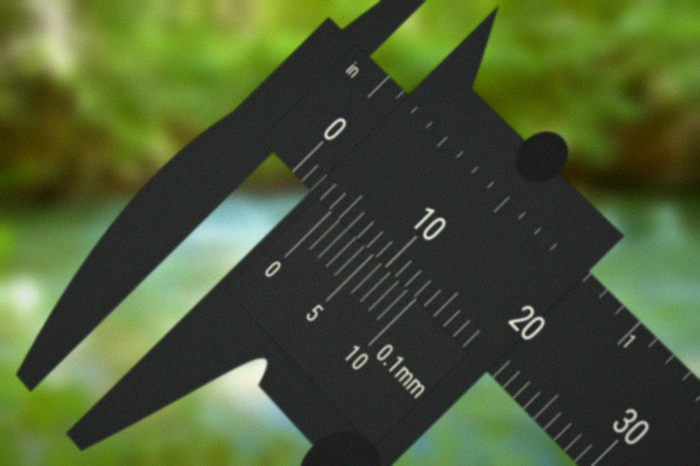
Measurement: 4.2 mm
